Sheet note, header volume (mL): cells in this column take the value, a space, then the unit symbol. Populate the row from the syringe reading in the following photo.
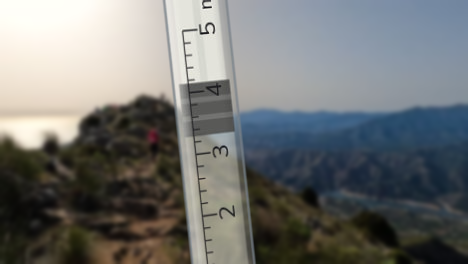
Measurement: 3.3 mL
